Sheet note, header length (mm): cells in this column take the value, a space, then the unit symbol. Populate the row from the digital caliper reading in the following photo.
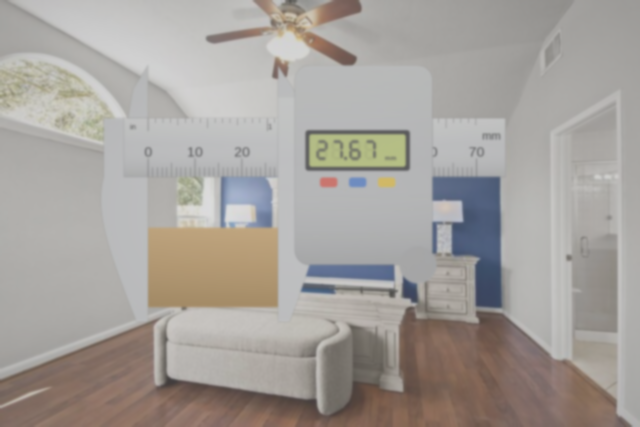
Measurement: 27.67 mm
